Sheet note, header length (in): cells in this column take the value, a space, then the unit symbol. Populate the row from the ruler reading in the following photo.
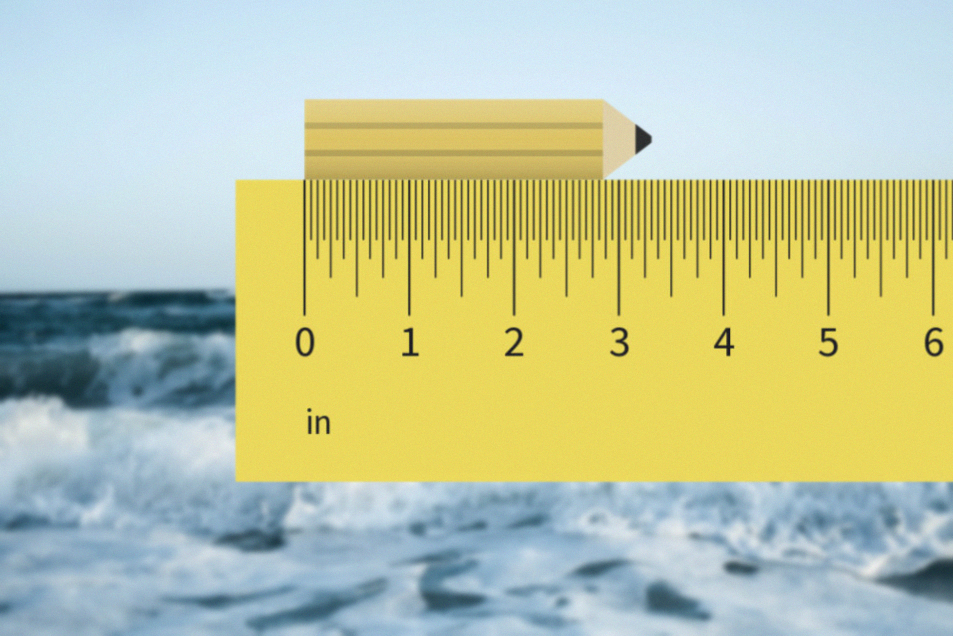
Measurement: 3.3125 in
